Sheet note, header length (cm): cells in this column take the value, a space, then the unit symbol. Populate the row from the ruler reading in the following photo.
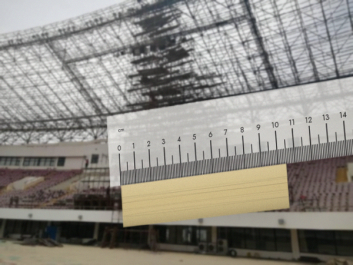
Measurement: 10.5 cm
